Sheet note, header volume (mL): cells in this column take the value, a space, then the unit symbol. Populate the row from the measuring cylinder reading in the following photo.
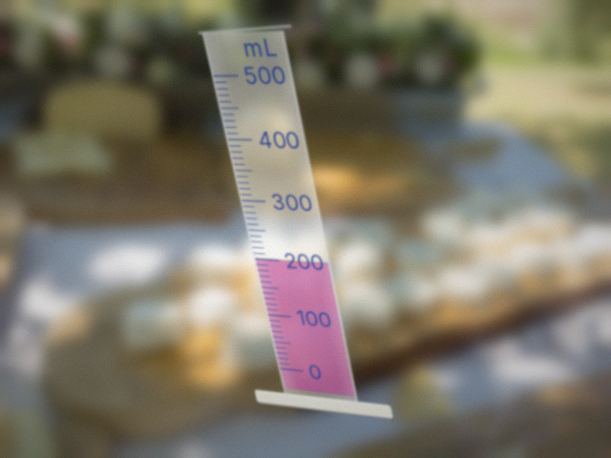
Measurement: 200 mL
